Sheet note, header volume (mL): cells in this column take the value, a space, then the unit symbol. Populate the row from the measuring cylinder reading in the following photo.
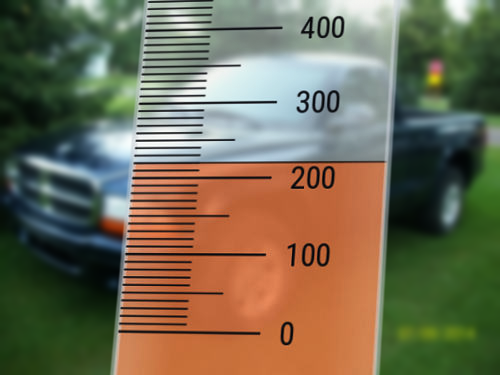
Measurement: 220 mL
